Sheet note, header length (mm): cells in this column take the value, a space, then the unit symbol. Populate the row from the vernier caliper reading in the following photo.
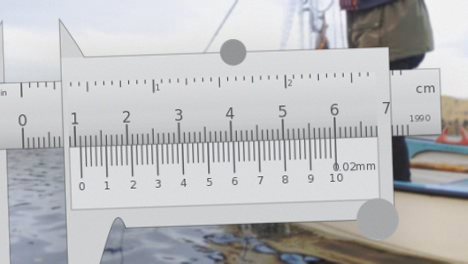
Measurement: 11.0 mm
